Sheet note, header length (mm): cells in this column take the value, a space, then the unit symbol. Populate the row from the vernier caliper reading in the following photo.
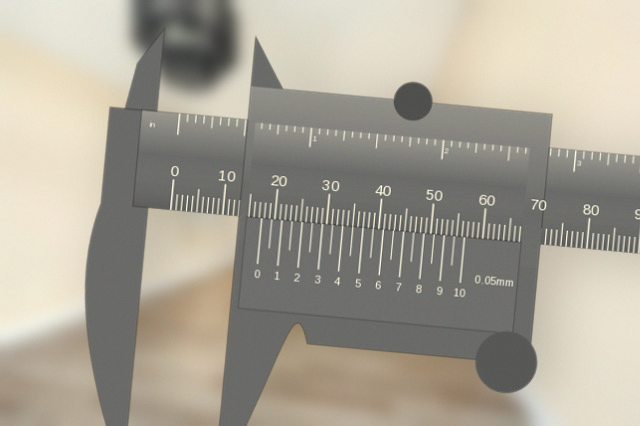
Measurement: 17.5 mm
